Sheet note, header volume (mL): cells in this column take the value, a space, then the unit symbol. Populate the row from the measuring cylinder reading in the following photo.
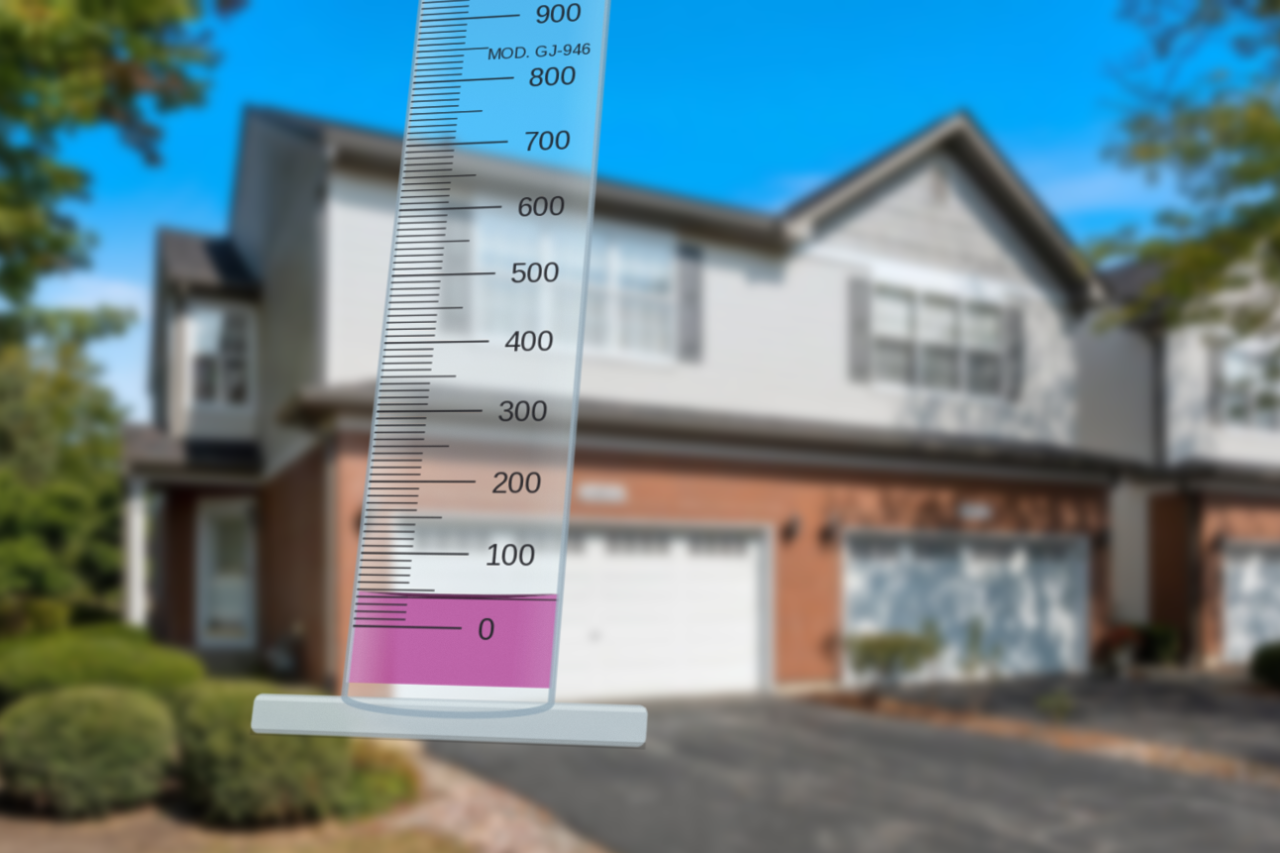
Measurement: 40 mL
